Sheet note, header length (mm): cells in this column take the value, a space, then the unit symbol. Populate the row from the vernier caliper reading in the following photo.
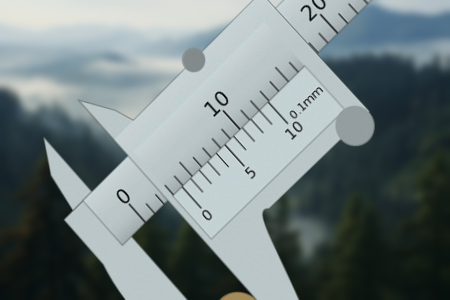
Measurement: 3.9 mm
